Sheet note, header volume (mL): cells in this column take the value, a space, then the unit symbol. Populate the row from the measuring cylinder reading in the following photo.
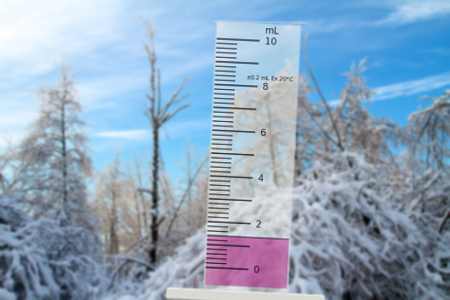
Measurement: 1.4 mL
